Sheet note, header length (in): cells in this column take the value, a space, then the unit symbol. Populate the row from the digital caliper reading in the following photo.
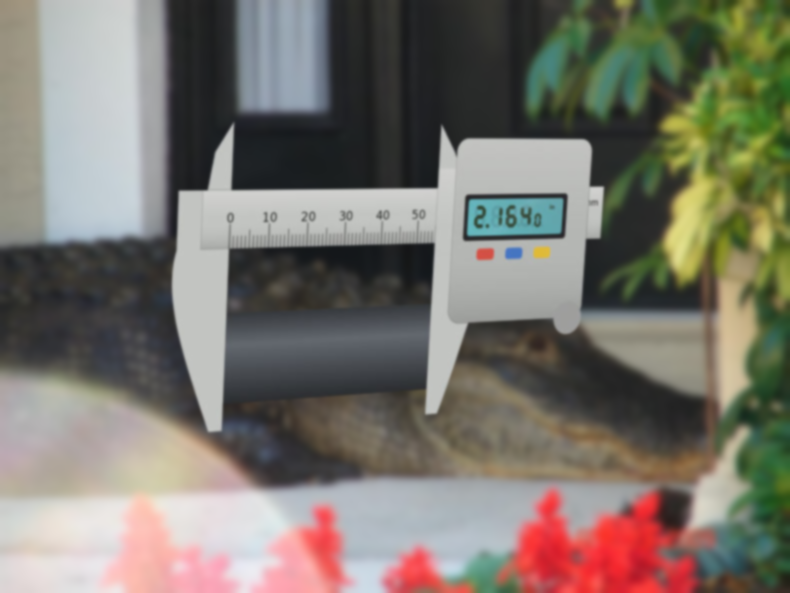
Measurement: 2.1640 in
